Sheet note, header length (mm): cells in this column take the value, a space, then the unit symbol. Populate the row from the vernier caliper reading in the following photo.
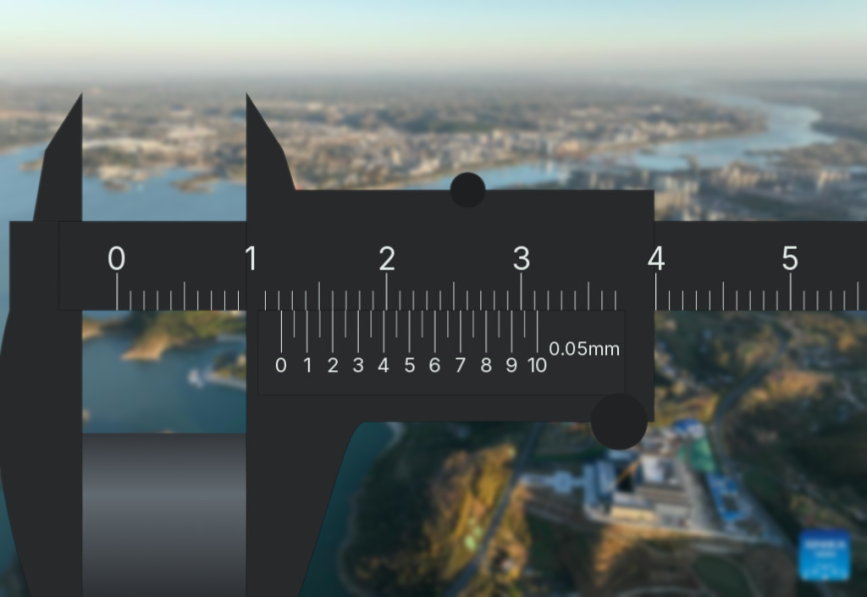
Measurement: 12.2 mm
